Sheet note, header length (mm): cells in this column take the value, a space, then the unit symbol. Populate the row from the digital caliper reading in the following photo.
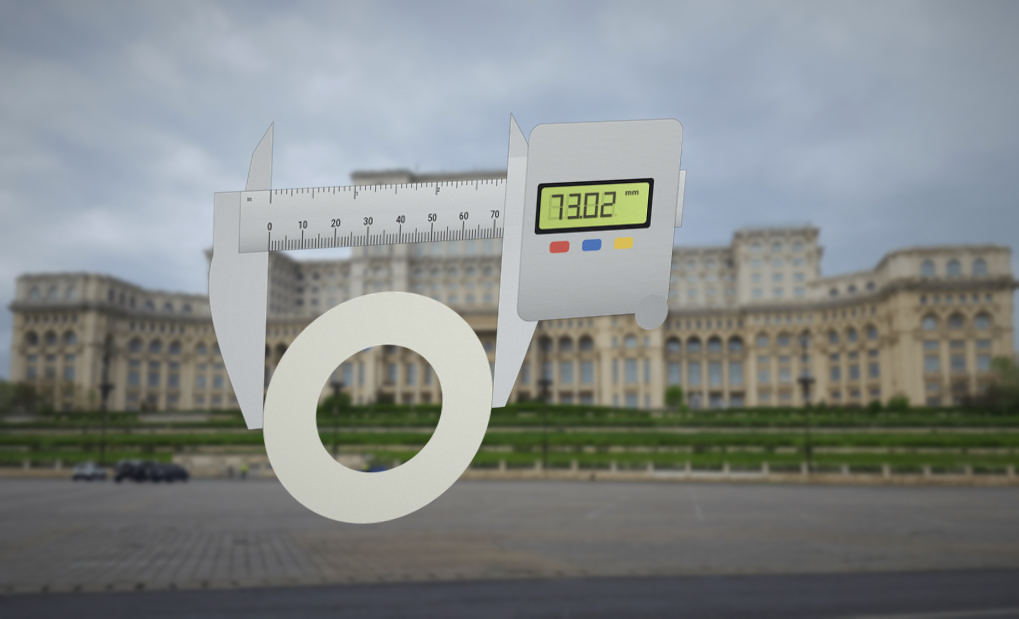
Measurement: 73.02 mm
